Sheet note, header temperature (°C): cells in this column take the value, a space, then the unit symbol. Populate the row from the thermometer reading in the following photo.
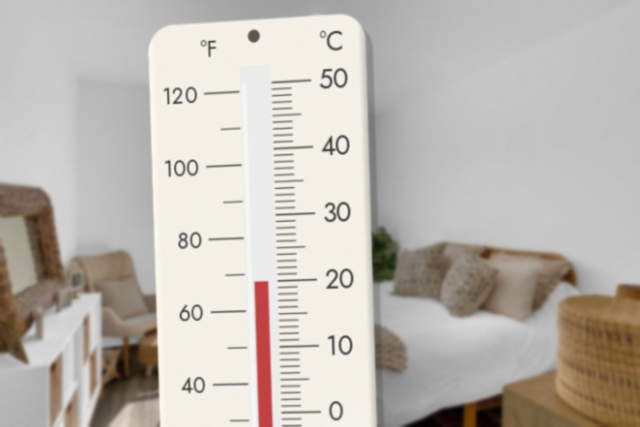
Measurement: 20 °C
